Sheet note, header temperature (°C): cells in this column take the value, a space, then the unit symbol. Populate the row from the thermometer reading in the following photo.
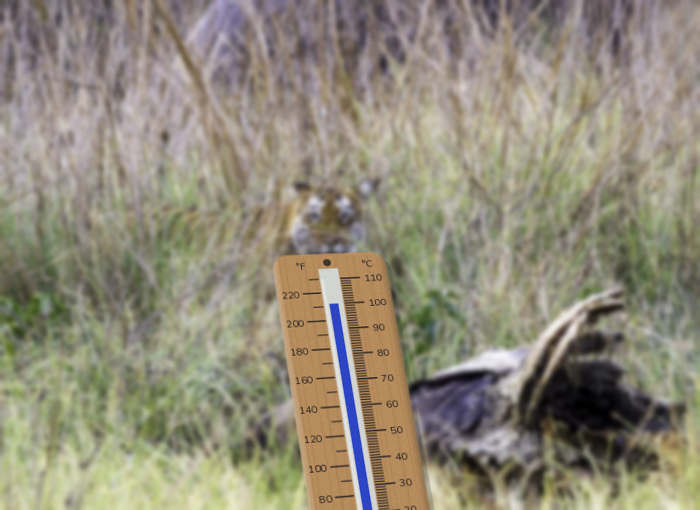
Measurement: 100 °C
